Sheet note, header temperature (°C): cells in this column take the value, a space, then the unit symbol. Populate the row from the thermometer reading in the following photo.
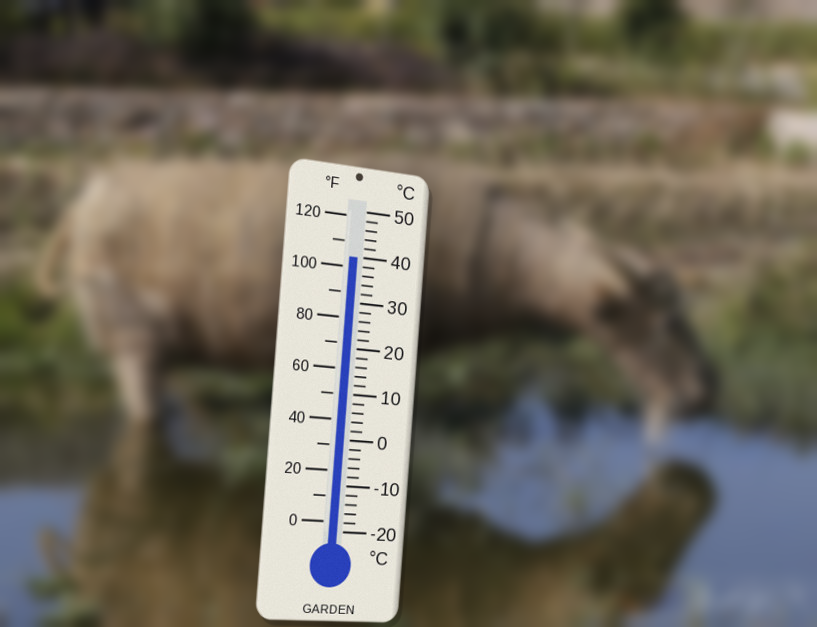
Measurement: 40 °C
